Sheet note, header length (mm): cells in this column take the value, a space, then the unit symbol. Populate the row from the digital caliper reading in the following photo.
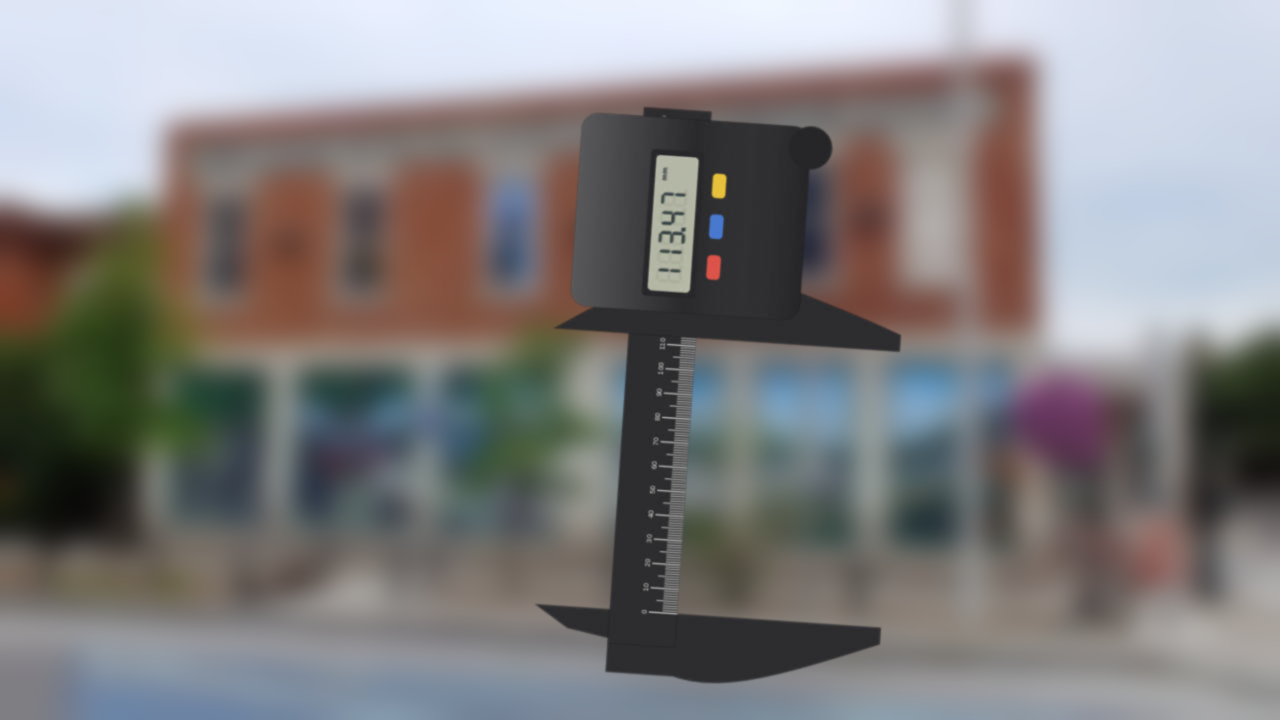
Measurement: 113.47 mm
